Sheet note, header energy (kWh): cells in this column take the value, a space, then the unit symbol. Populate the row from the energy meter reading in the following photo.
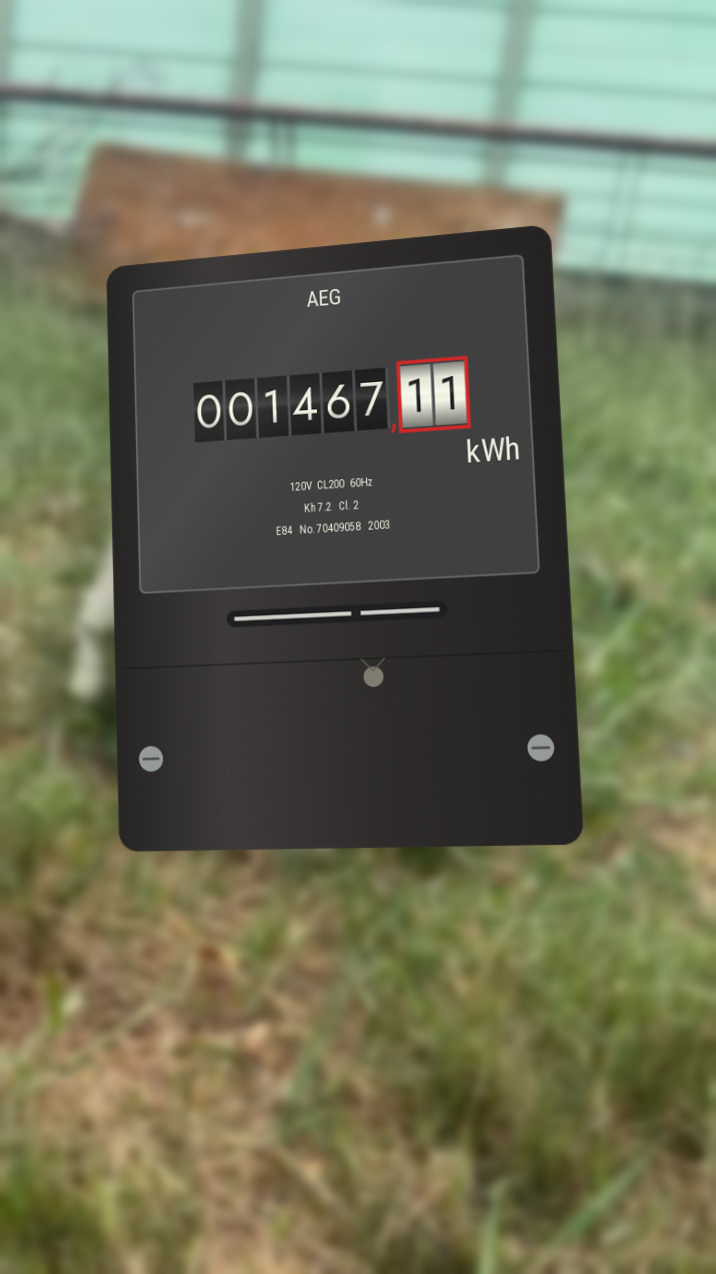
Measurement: 1467.11 kWh
